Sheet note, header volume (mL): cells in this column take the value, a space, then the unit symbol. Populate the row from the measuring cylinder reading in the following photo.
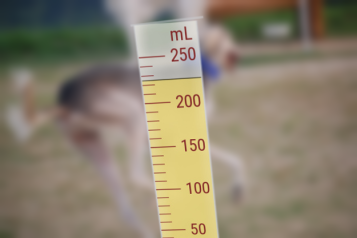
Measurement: 225 mL
